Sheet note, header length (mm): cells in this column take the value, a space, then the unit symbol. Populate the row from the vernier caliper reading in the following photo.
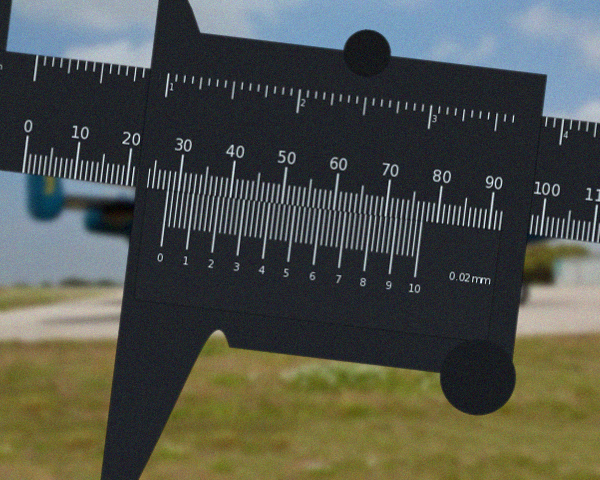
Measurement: 28.0 mm
